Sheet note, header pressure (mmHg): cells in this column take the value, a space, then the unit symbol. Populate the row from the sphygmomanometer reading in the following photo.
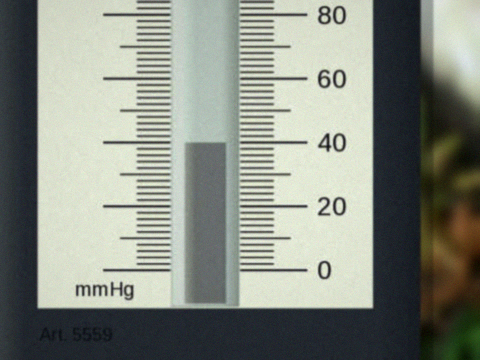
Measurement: 40 mmHg
